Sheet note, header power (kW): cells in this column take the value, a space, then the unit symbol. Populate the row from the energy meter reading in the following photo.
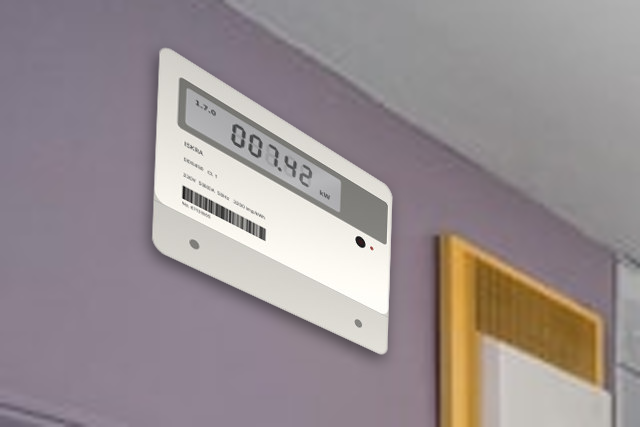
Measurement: 7.42 kW
